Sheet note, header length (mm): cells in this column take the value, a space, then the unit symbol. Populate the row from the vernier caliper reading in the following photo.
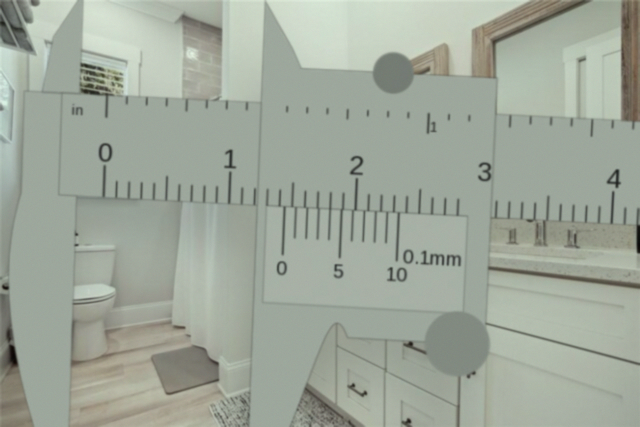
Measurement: 14.4 mm
